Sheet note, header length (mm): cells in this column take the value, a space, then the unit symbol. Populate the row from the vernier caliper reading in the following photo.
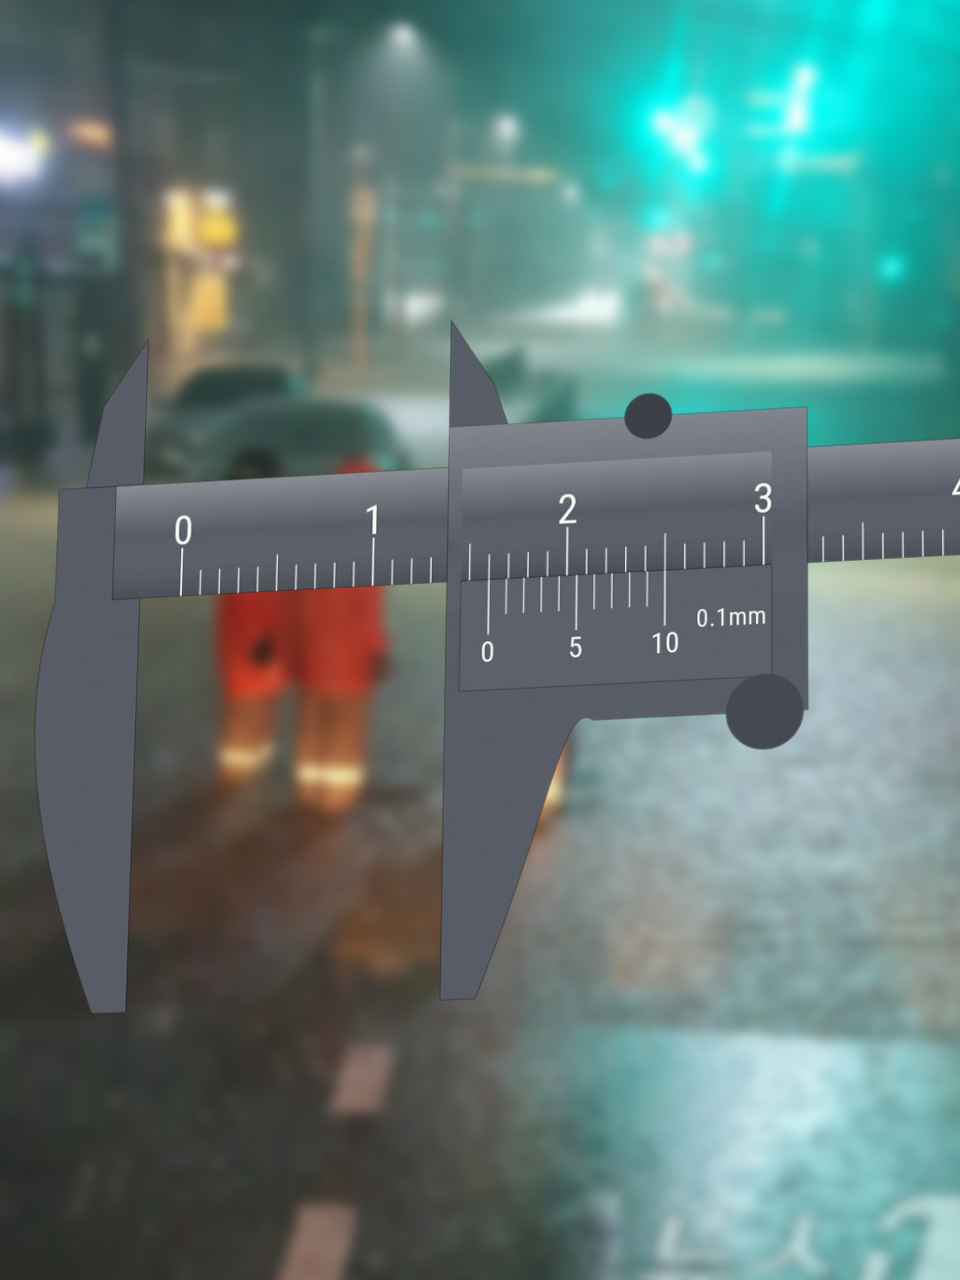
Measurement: 16.0 mm
